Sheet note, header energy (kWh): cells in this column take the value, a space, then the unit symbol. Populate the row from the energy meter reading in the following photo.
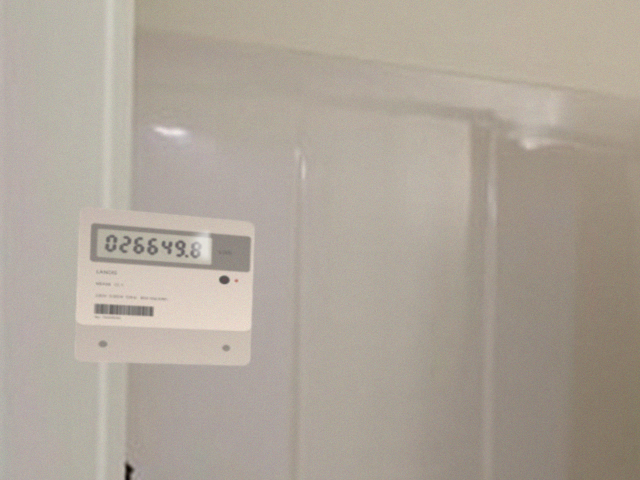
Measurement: 26649.8 kWh
